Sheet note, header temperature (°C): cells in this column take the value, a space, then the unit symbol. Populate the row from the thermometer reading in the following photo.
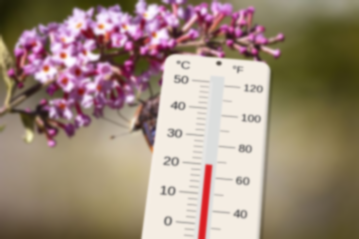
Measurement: 20 °C
